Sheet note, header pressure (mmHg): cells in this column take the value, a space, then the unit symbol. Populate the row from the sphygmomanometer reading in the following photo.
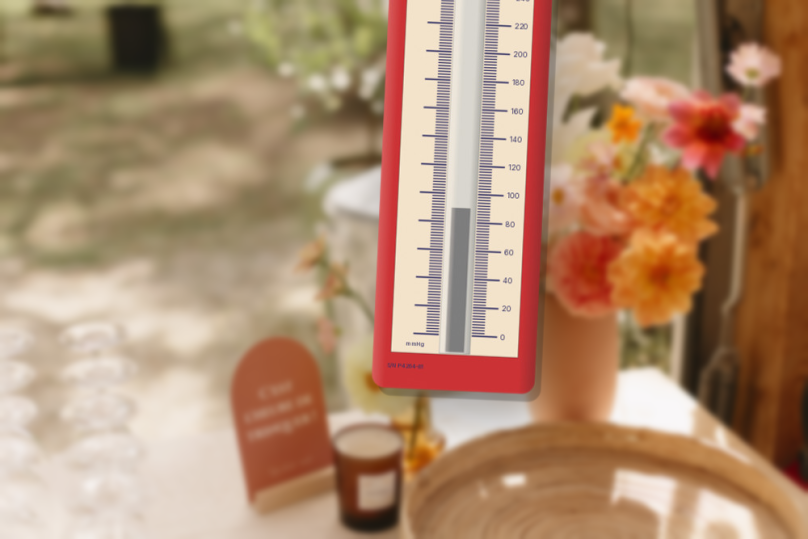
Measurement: 90 mmHg
